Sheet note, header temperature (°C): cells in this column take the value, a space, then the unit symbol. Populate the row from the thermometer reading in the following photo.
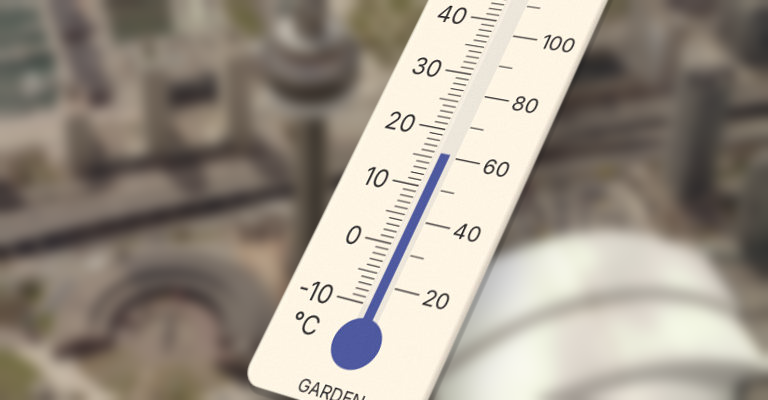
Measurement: 16 °C
